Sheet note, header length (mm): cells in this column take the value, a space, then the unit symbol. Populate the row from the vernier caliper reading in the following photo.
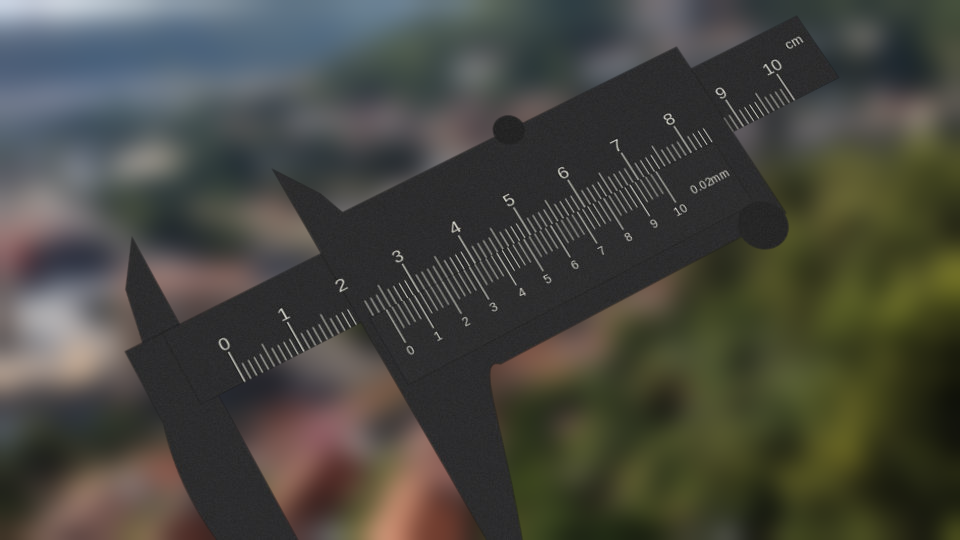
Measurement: 24.2 mm
